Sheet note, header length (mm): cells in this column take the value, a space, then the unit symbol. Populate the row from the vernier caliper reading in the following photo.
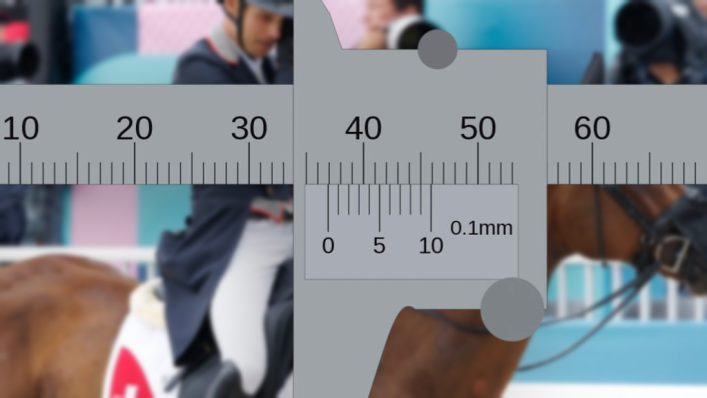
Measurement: 36.9 mm
